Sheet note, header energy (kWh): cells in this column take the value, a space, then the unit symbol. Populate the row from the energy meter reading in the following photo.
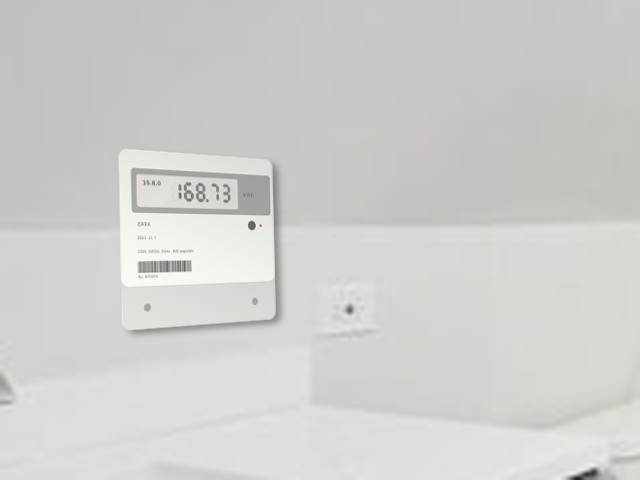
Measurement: 168.73 kWh
